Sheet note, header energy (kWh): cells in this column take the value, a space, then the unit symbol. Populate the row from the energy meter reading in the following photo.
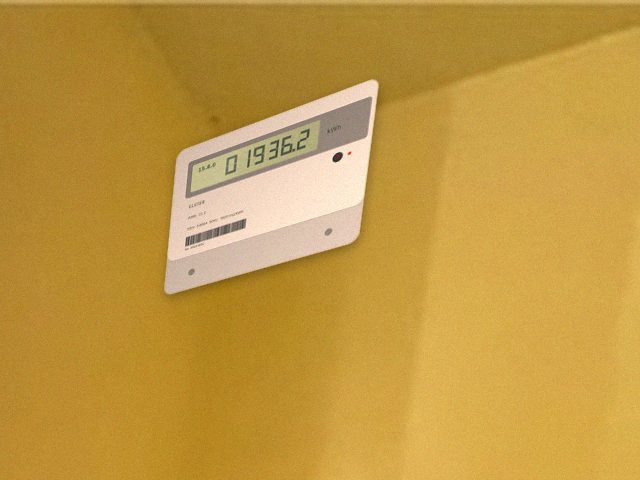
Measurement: 1936.2 kWh
